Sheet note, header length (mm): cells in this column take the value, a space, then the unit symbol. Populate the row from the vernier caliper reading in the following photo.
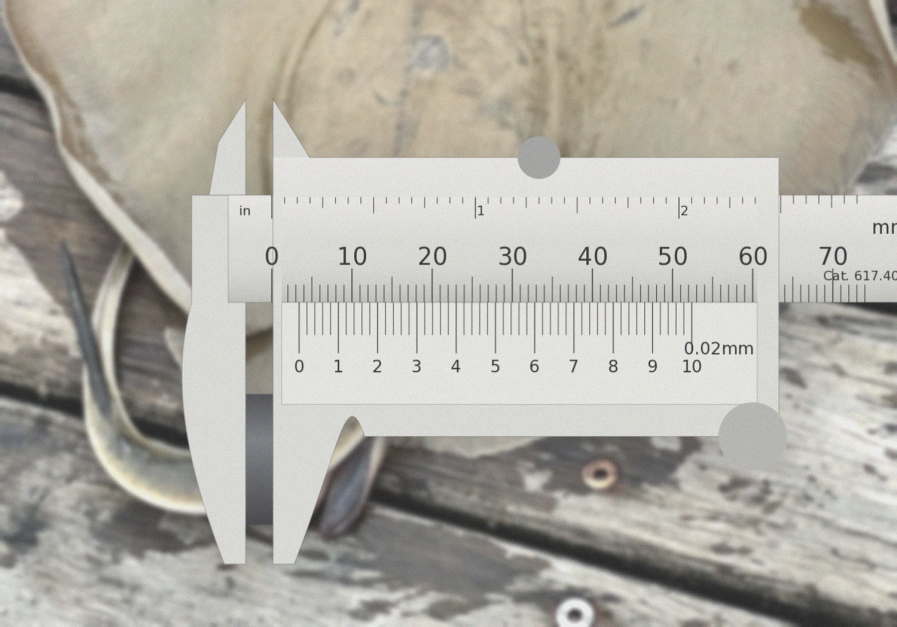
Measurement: 3.4 mm
